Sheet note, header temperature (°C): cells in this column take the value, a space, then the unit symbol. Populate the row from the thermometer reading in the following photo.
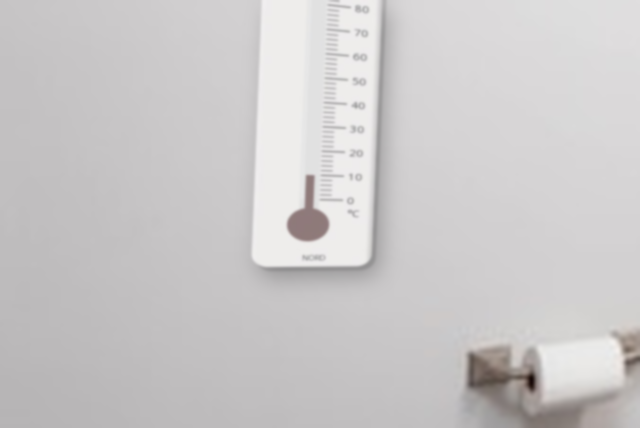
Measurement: 10 °C
